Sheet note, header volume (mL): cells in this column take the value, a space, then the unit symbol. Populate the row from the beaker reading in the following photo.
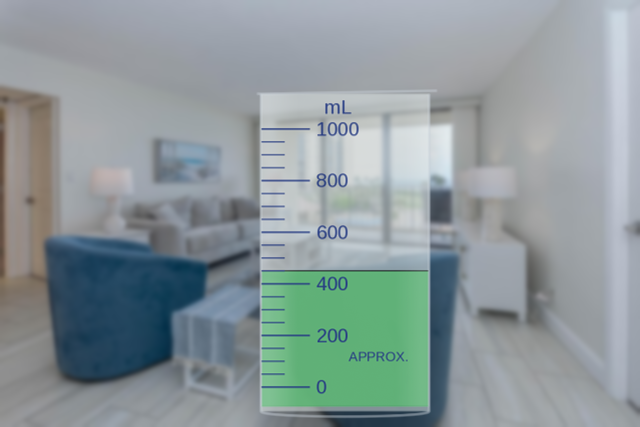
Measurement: 450 mL
